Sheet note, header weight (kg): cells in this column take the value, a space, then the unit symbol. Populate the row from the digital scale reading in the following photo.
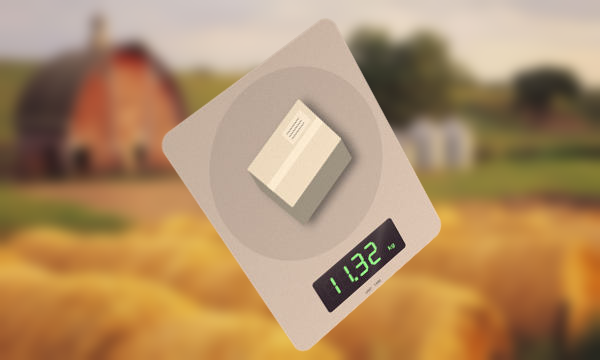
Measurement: 11.32 kg
